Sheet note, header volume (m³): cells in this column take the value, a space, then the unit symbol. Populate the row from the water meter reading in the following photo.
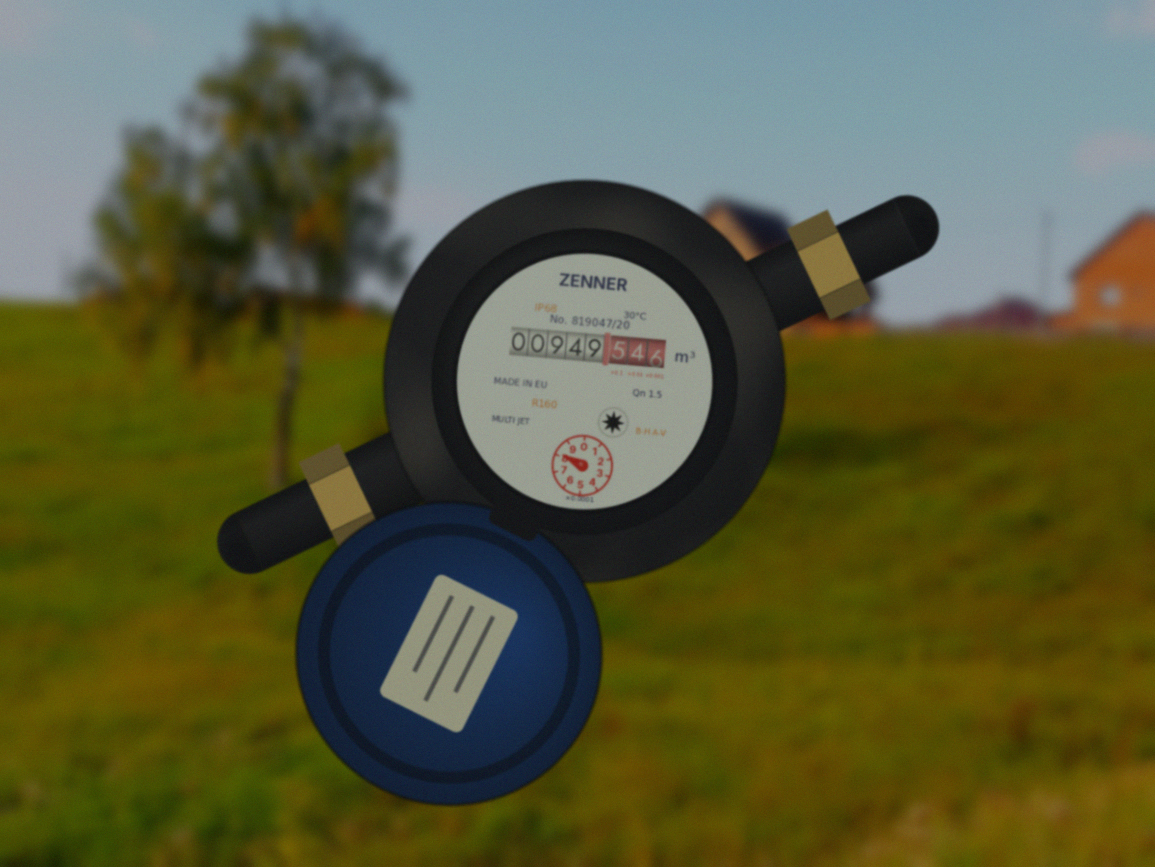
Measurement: 949.5458 m³
